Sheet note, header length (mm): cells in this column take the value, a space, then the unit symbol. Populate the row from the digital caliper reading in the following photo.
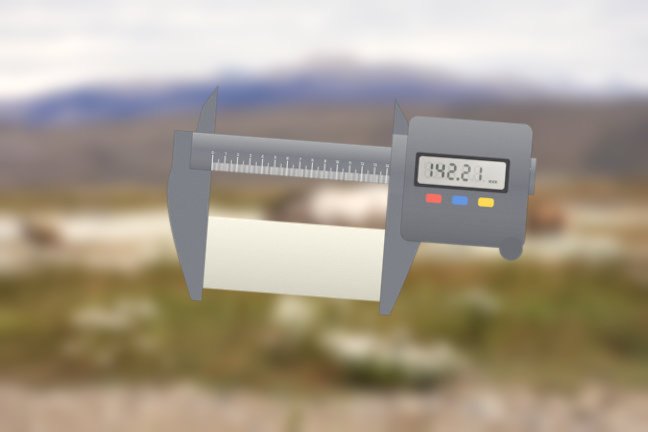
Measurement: 142.21 mm
